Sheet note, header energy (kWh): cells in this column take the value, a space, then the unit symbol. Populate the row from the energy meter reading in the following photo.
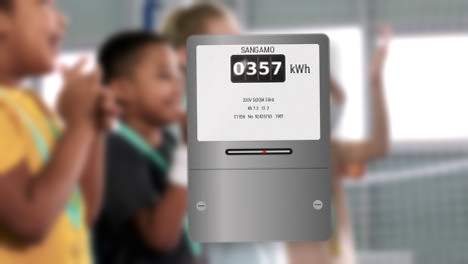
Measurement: 357 kWh
